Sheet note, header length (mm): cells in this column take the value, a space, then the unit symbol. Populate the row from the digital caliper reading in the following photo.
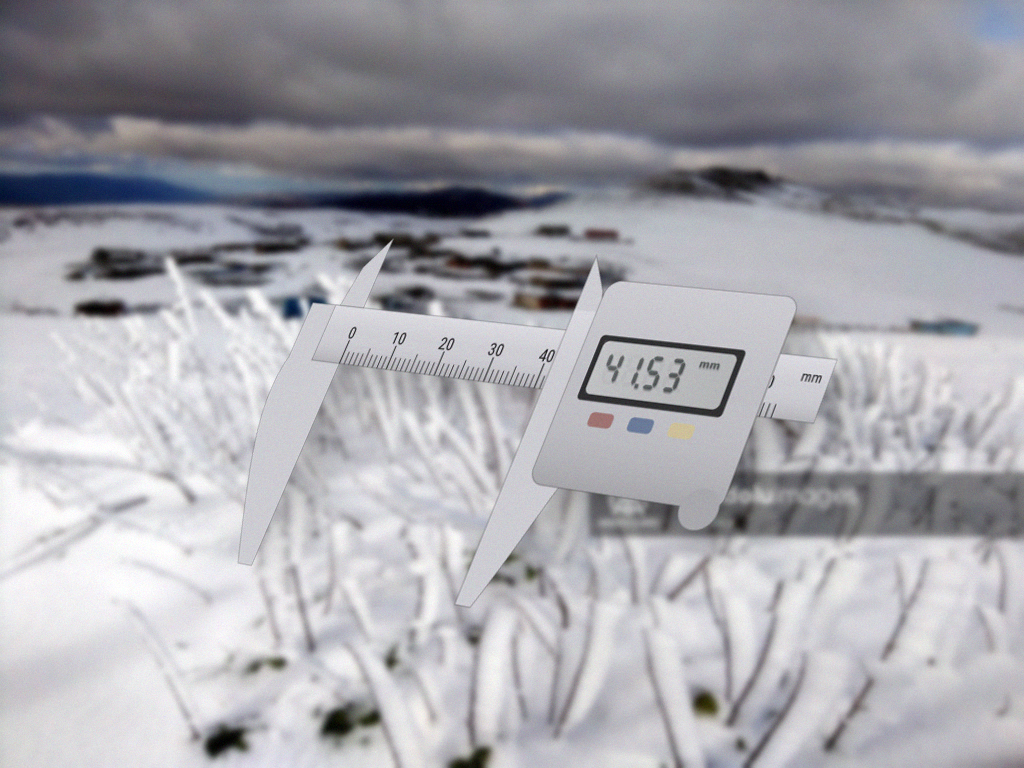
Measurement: 41.53 mm
